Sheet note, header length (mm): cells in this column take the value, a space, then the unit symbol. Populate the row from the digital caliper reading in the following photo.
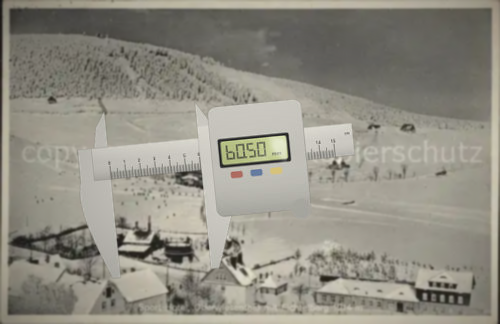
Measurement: 60.50 mm
